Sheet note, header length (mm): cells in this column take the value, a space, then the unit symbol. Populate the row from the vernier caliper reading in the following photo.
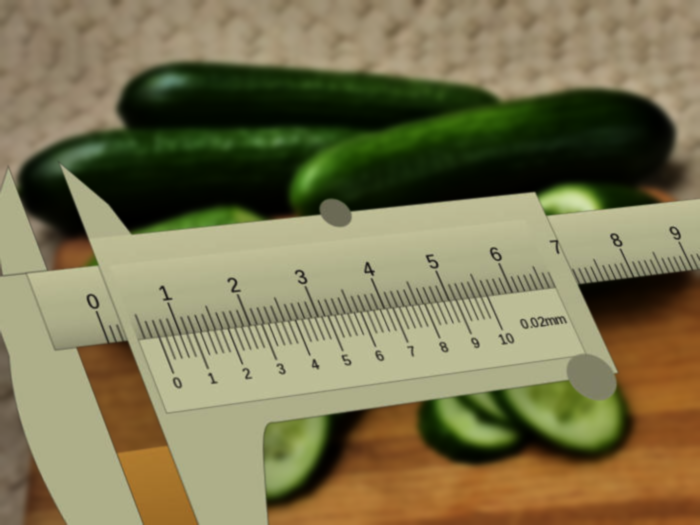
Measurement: 7.0 mm
